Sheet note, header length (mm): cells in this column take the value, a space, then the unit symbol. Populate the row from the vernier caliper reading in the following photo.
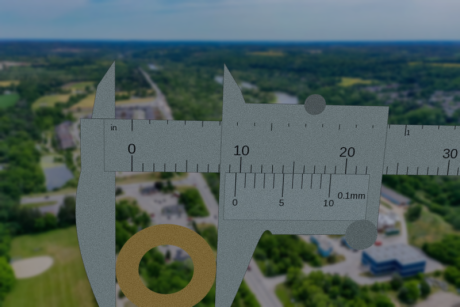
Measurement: 9.6 mm
